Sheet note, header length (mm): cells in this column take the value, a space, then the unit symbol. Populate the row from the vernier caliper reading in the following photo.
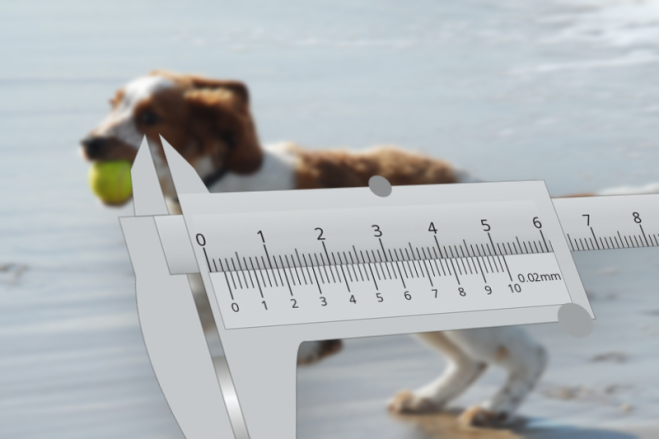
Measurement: 2.2 mm
